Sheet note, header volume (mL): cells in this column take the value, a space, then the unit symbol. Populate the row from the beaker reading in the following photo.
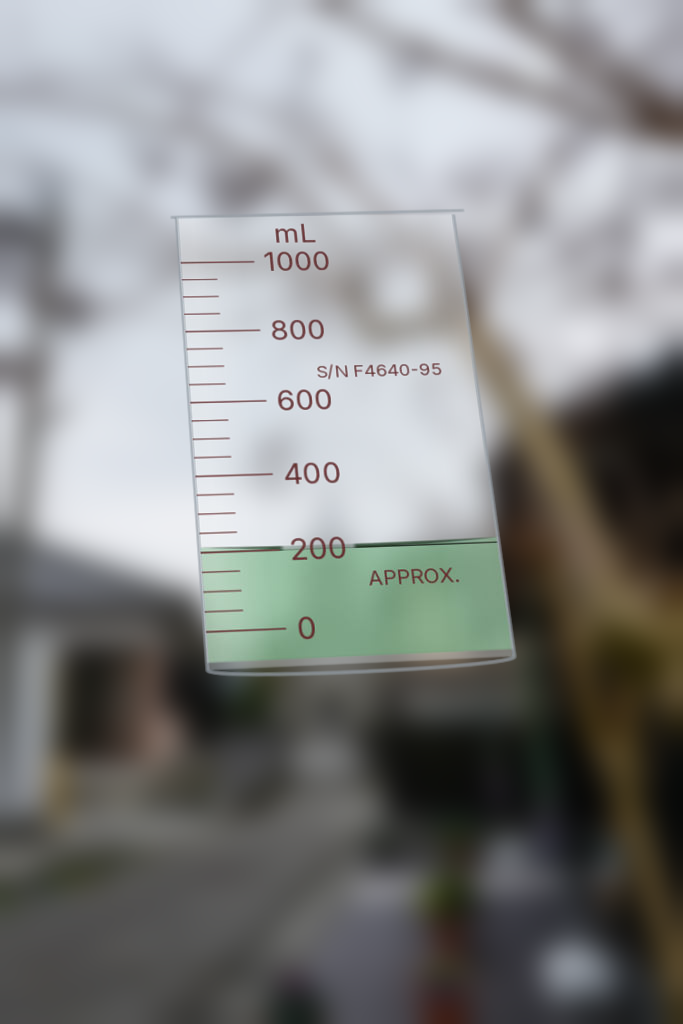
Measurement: 200 mL
